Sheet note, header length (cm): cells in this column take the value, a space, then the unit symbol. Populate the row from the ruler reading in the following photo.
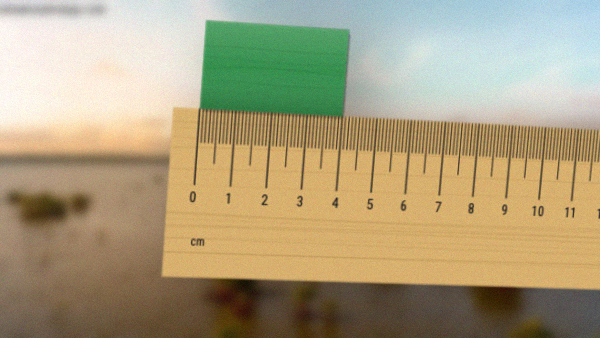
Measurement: 4 cm
